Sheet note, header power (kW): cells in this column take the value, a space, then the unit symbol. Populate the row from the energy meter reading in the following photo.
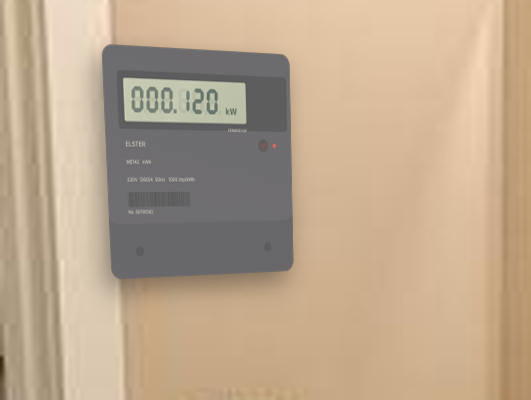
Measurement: 0.120 kW
